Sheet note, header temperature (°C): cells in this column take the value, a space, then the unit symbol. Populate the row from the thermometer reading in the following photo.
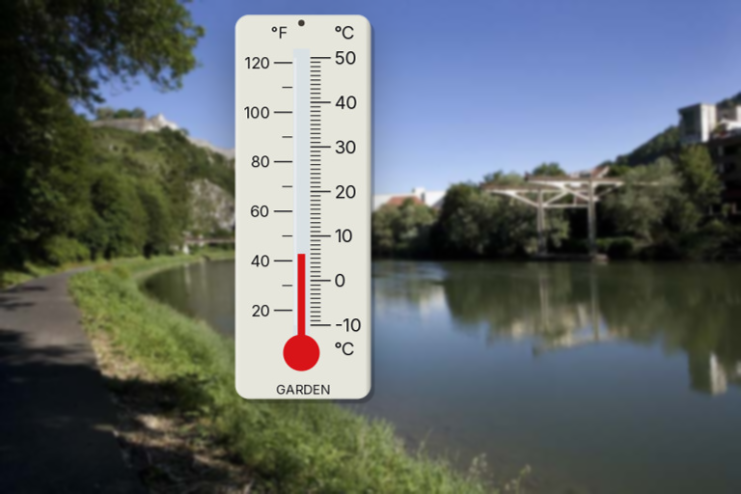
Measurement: 6 °C
